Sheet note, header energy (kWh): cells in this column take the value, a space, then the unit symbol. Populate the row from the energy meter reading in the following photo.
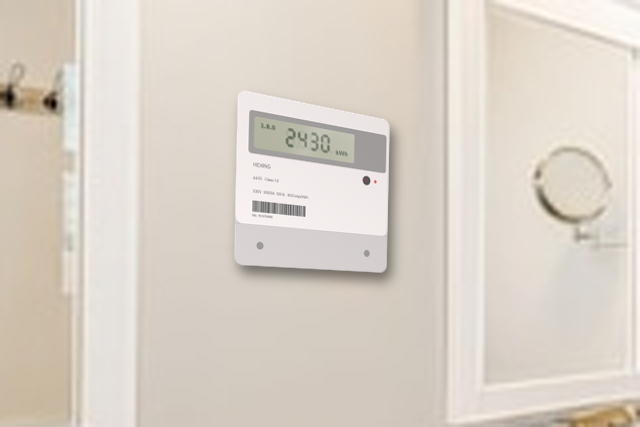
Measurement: 2430 kWh
